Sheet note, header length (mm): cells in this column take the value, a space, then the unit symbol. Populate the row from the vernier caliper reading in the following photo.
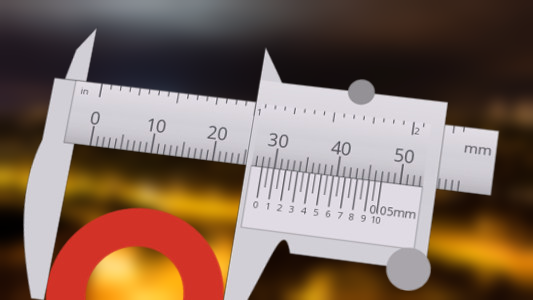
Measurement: 28.0 mm
